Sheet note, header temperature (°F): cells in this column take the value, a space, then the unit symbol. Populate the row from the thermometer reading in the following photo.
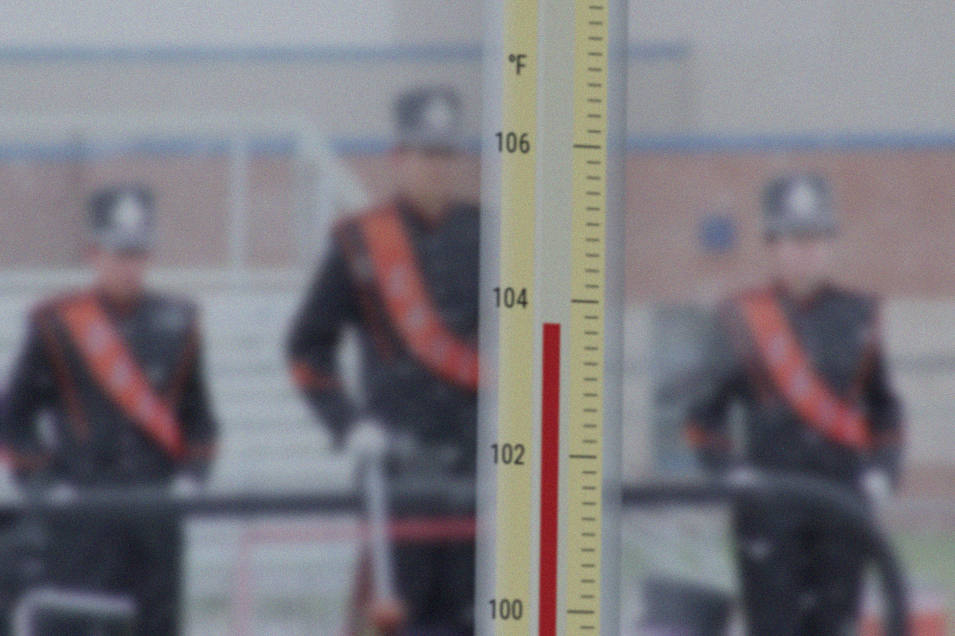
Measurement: 103.7 °F
